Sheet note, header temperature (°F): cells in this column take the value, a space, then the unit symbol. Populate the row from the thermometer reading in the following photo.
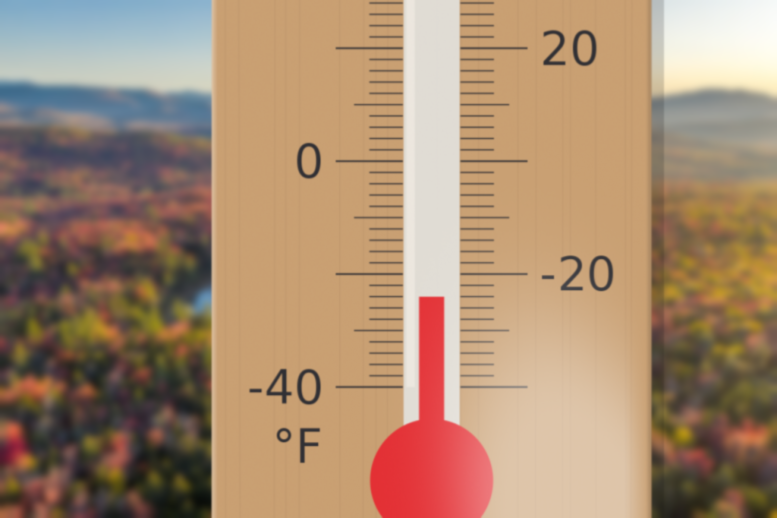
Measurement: -24 °F
